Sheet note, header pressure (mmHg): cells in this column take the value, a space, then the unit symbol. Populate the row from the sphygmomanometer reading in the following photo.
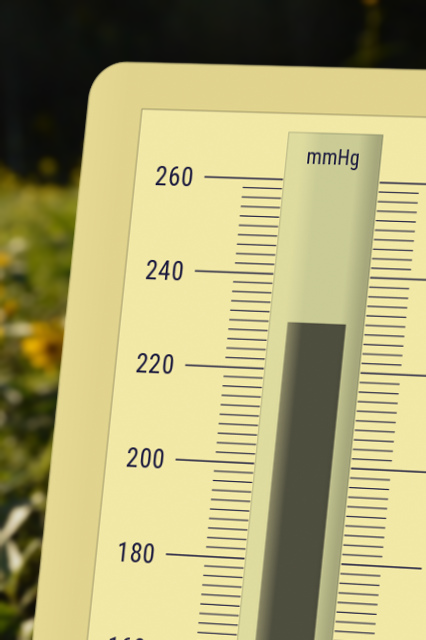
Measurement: 230 mmHg
